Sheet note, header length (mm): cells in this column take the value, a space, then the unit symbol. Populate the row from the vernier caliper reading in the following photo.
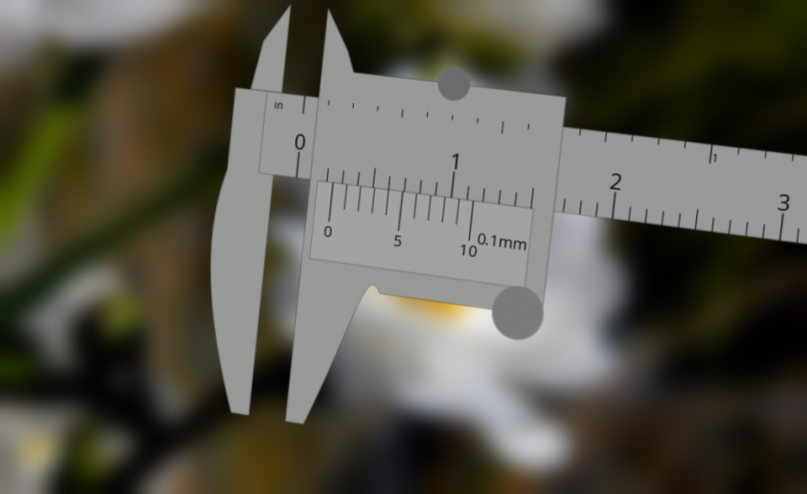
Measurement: 2.4 mm
